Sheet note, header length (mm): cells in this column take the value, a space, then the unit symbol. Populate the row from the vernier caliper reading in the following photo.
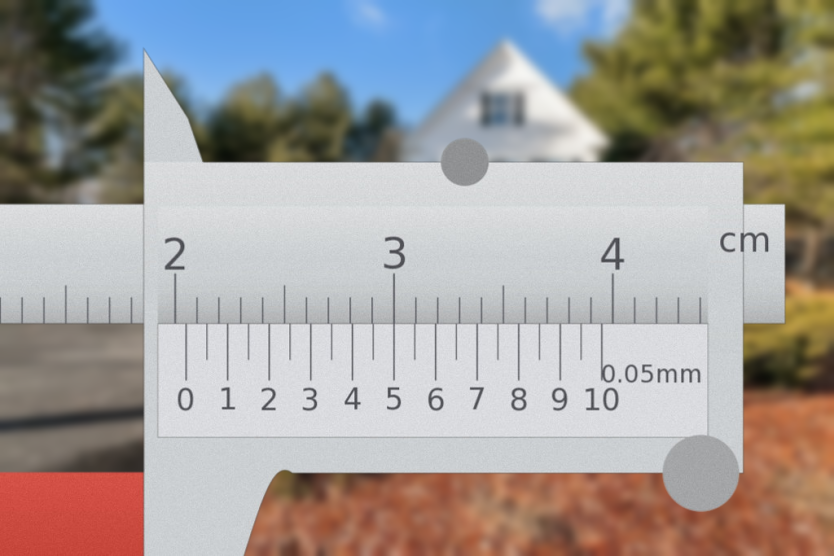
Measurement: 20.50 mm
